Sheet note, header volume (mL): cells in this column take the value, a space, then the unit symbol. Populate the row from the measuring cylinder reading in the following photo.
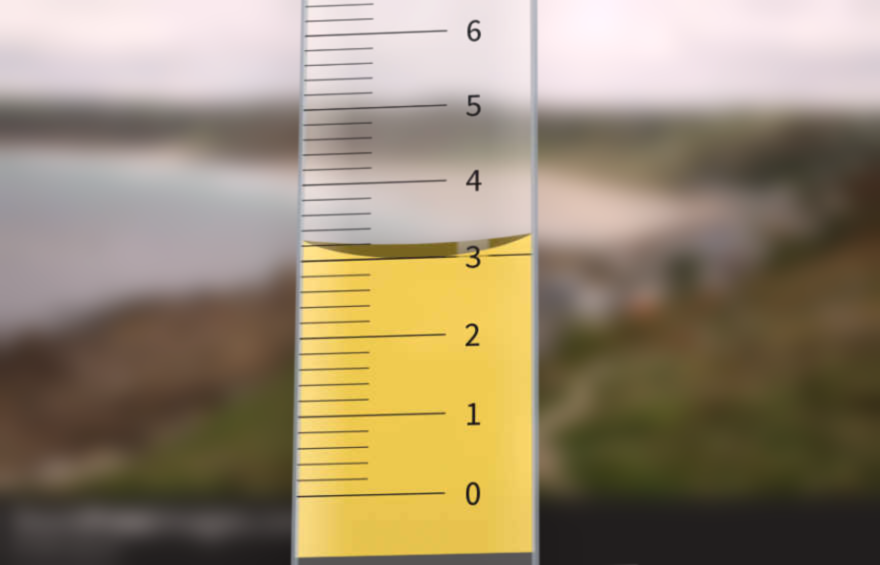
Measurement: 3 mL
